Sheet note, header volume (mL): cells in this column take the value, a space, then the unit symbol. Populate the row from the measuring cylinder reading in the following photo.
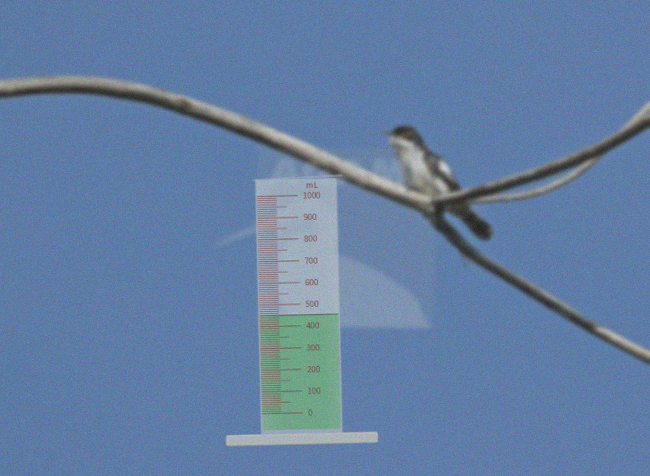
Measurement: 450 mL
